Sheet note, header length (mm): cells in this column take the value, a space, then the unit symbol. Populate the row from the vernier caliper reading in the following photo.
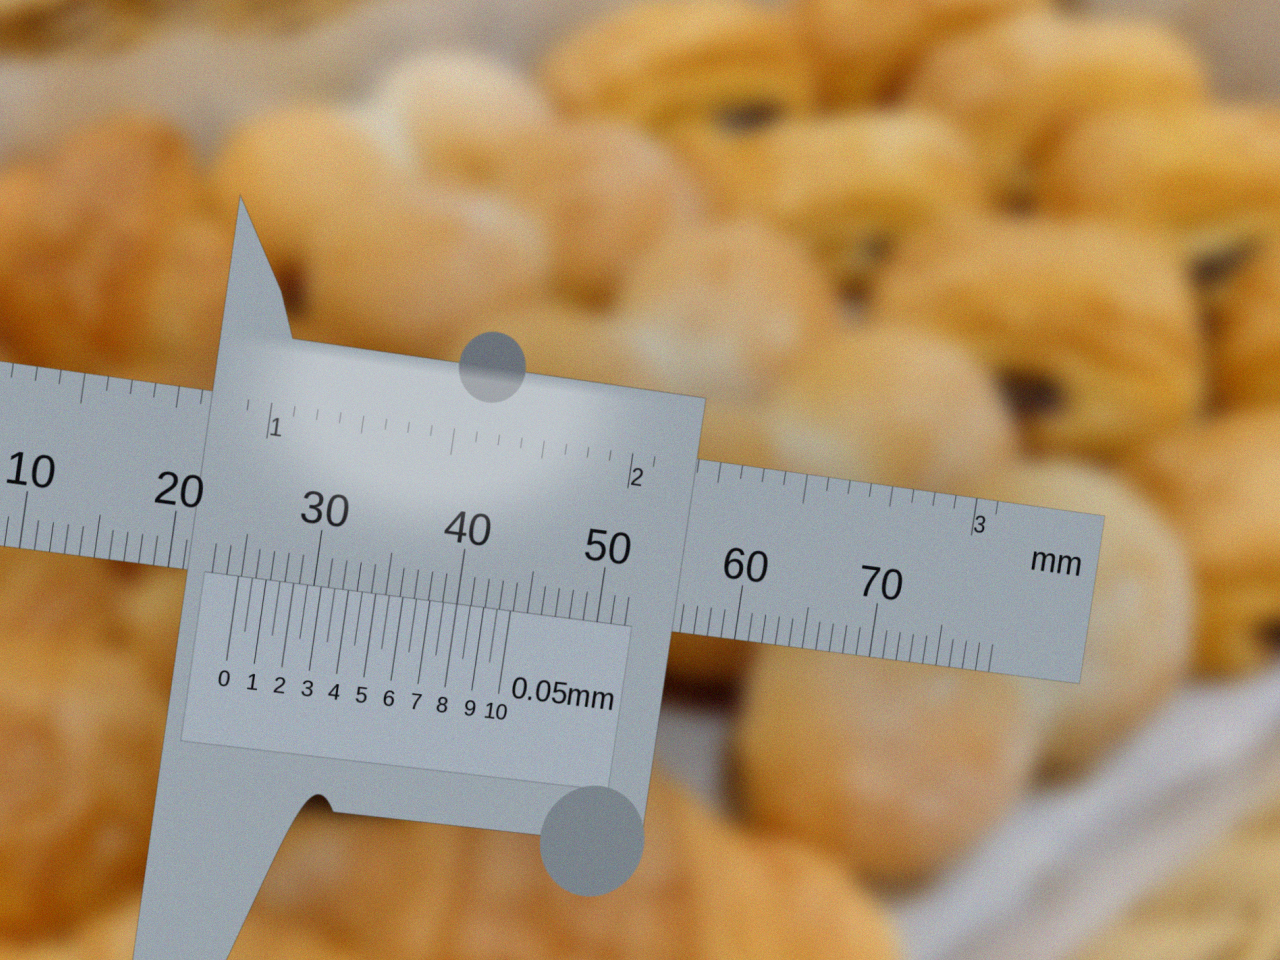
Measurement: 24.8 mm
